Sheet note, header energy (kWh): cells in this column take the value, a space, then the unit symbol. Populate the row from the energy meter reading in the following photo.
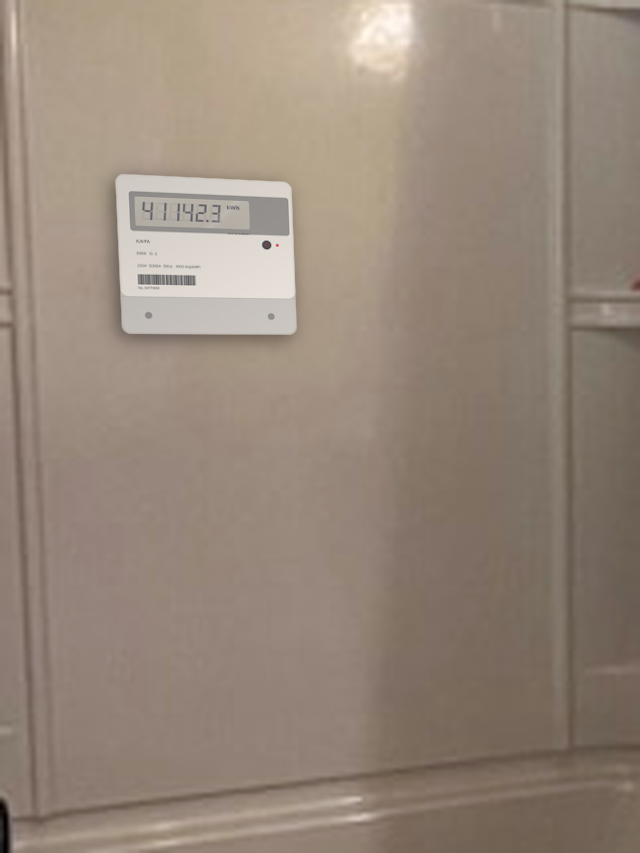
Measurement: 41142.3 kWh
